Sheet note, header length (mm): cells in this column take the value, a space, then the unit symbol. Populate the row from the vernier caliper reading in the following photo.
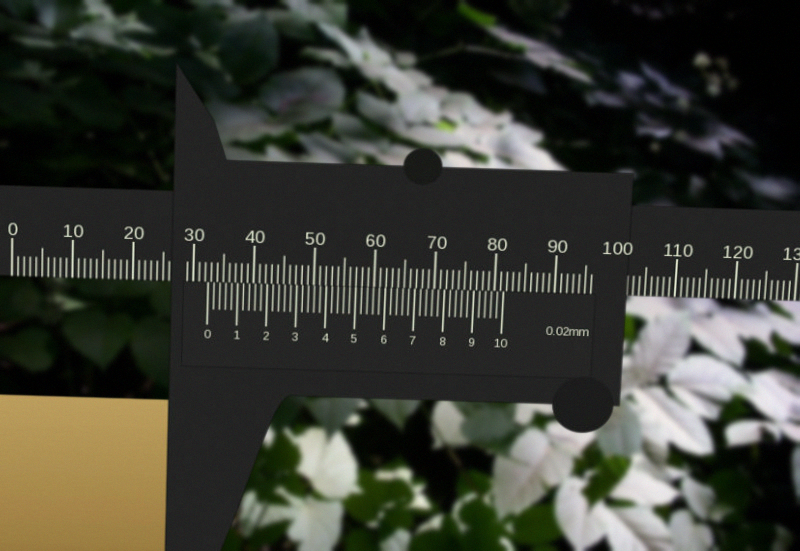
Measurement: 32.5 mm
